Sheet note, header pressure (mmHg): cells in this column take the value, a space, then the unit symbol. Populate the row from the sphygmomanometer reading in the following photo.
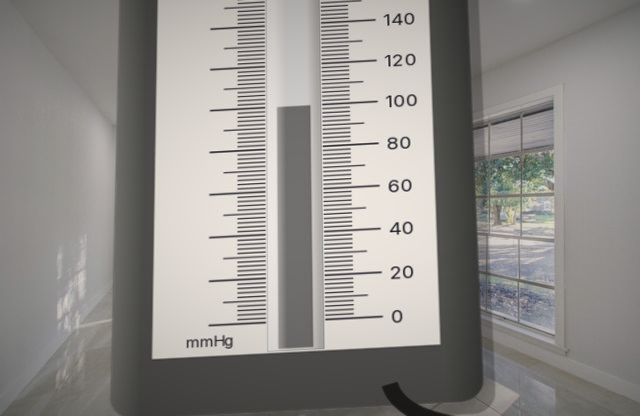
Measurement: 100 mmHg
